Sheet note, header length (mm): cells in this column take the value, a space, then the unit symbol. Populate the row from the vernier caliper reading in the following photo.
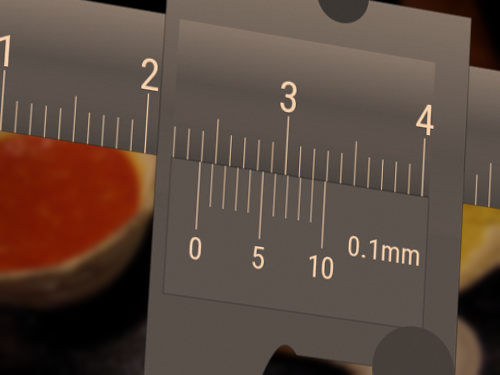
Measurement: 23.9 mm
